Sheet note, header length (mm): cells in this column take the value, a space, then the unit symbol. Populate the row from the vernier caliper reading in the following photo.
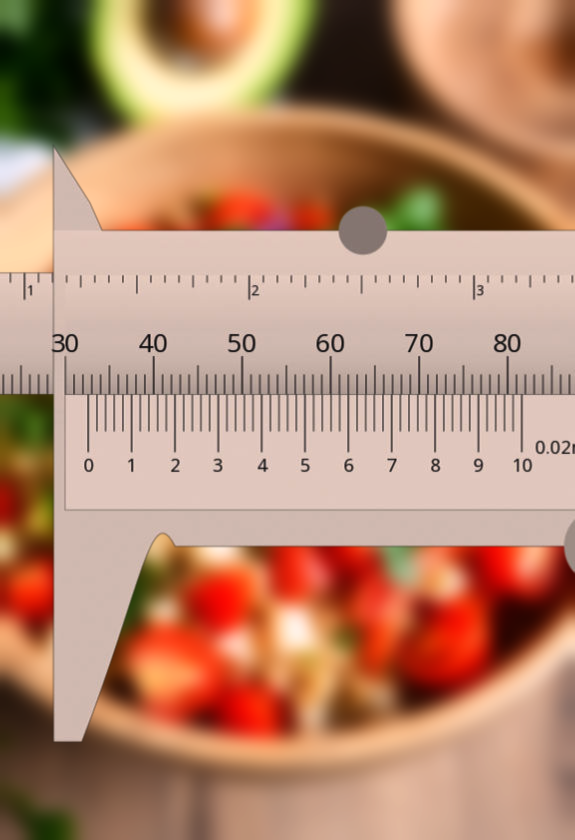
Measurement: 32.6 mm
